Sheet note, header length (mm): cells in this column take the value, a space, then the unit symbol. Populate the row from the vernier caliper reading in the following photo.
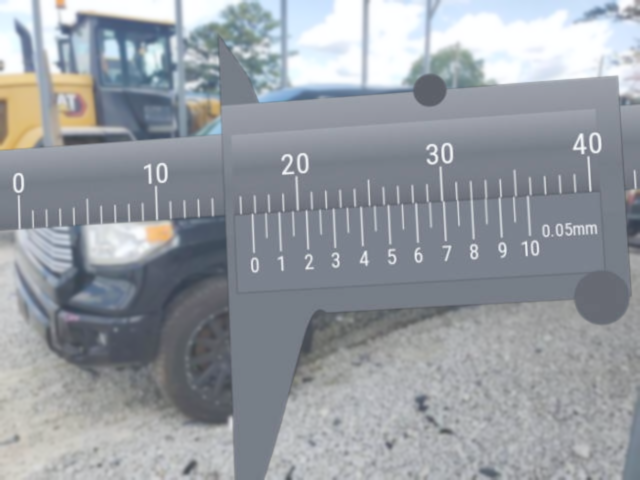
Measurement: 16.8 mm
